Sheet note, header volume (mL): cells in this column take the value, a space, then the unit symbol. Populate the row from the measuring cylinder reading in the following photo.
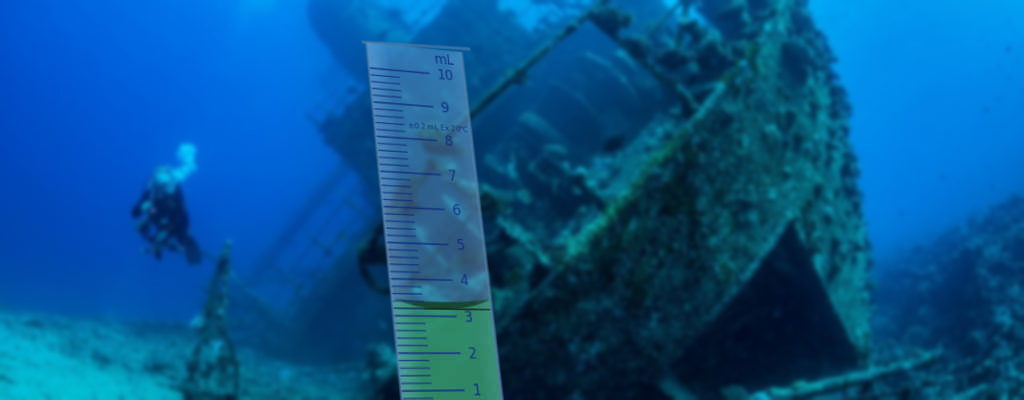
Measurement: 3.2 mL
